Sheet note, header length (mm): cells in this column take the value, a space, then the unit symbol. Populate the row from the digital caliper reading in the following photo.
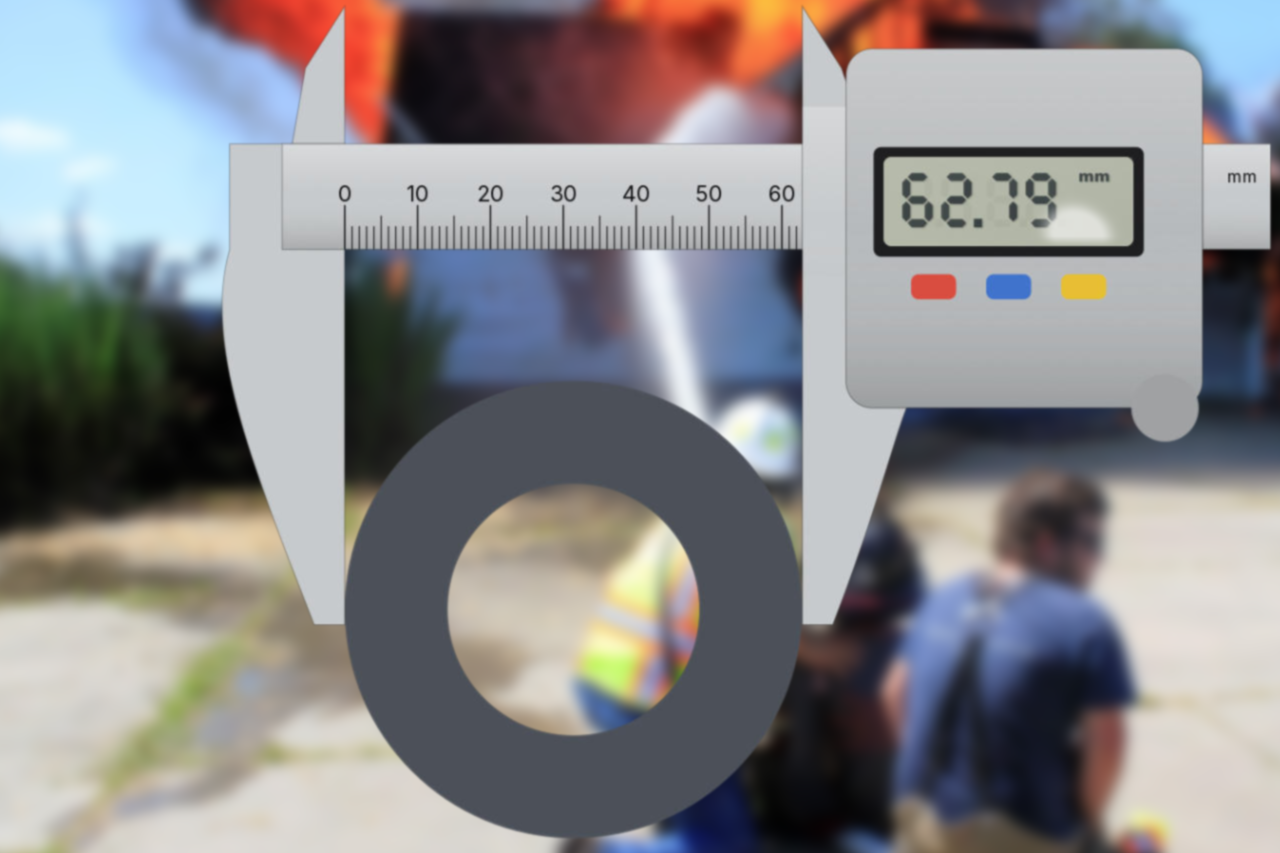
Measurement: 62.79 mm
